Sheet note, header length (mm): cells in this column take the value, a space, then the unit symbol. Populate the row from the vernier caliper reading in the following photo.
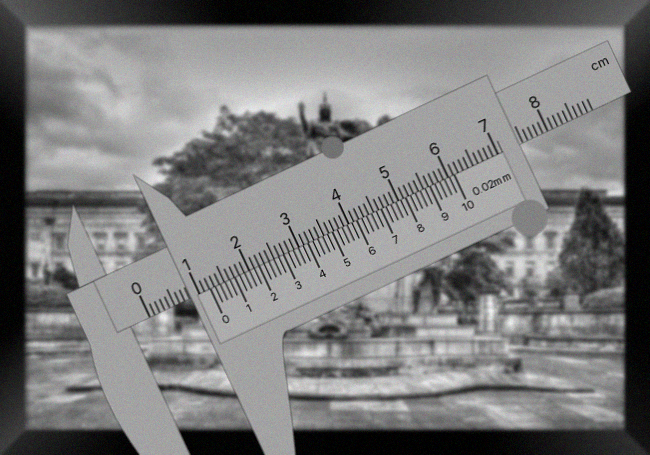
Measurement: 12.2 mm
